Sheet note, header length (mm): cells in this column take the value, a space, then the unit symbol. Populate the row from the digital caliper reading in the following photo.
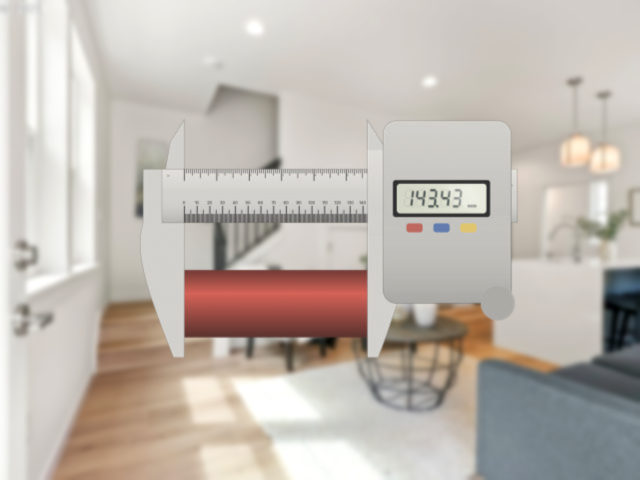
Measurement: 143.43 mm
